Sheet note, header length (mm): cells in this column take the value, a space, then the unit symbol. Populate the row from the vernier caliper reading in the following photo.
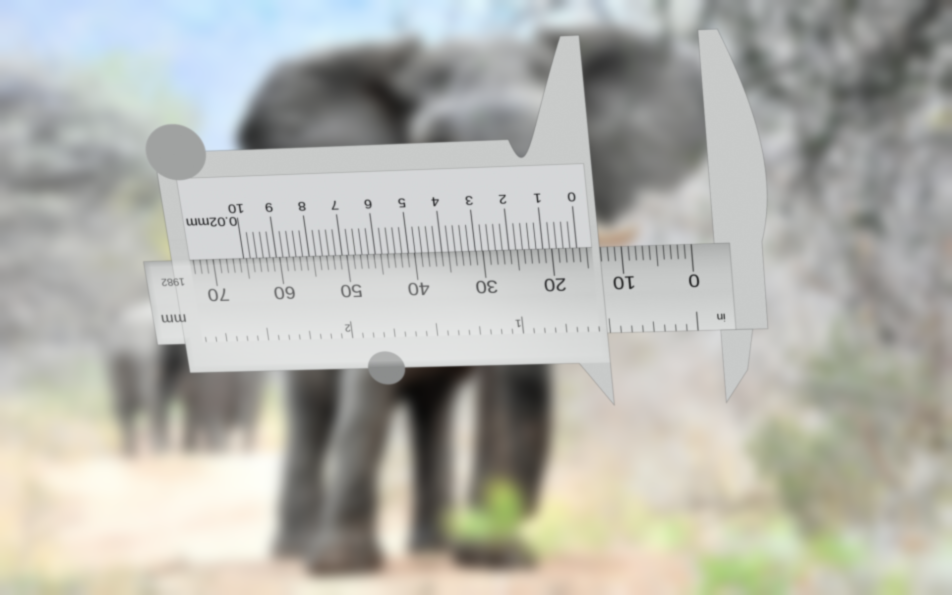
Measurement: 16.4 mm
